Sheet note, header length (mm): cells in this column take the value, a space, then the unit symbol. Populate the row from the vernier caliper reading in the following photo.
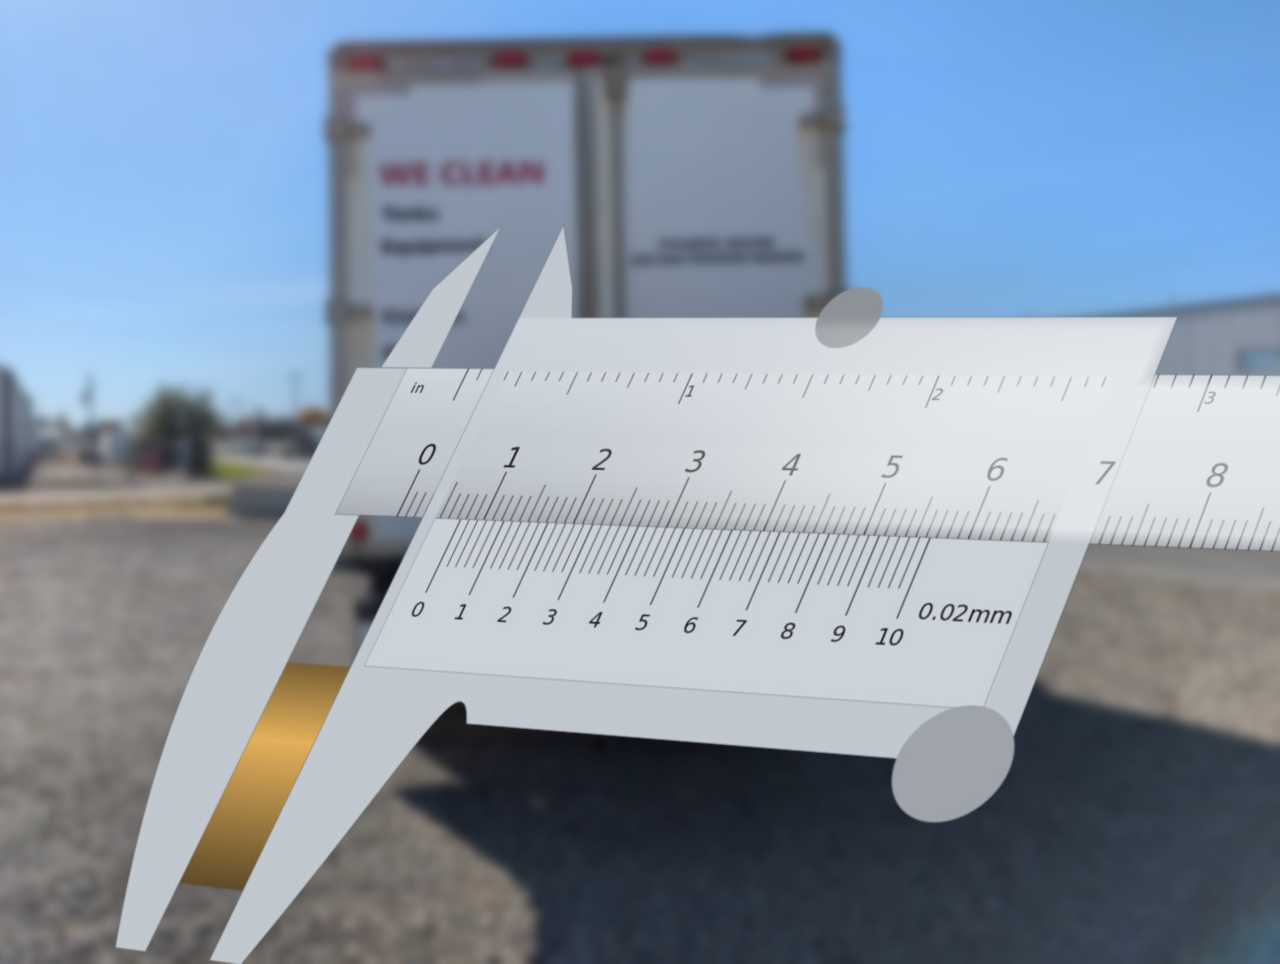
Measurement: 7.4 mm
